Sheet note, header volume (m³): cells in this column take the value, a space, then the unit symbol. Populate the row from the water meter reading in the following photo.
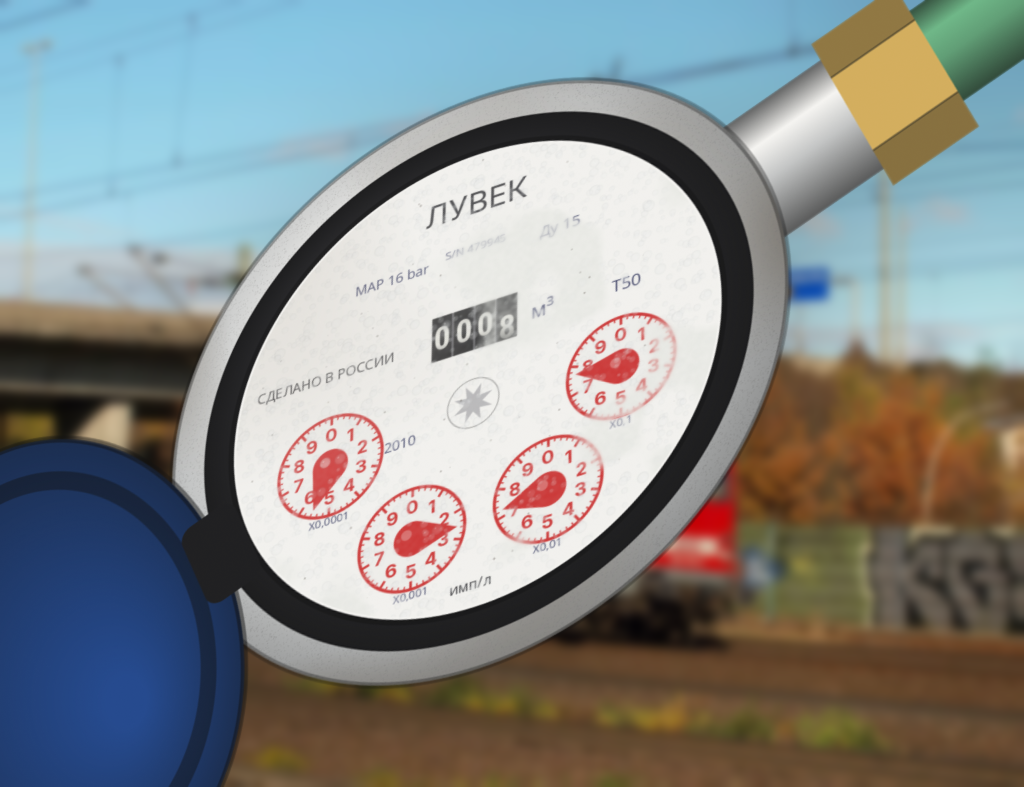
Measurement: 7.7725 m³
